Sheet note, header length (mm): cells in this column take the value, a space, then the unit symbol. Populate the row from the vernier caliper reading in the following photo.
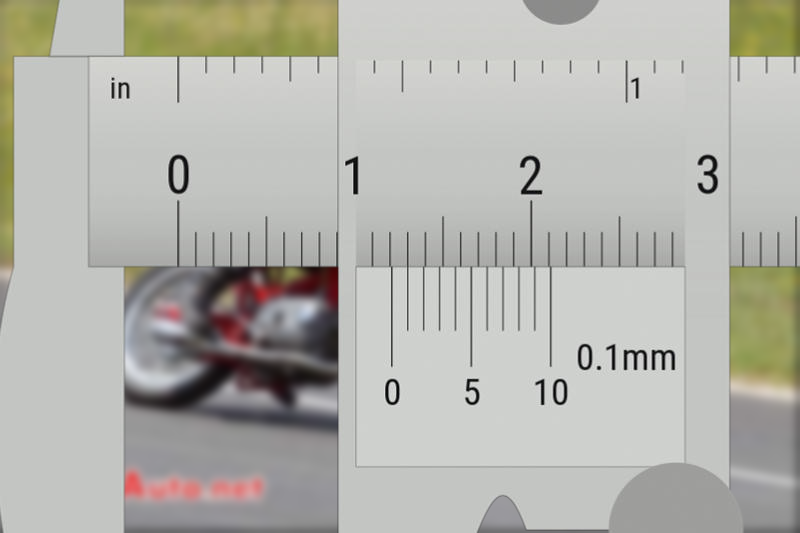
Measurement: 12.1 mm
